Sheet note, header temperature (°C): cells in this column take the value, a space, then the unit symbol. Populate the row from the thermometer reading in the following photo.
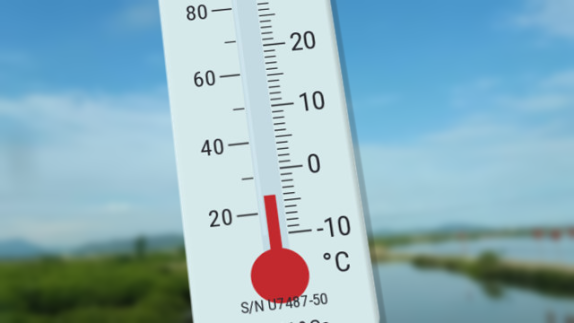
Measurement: -4 °C
